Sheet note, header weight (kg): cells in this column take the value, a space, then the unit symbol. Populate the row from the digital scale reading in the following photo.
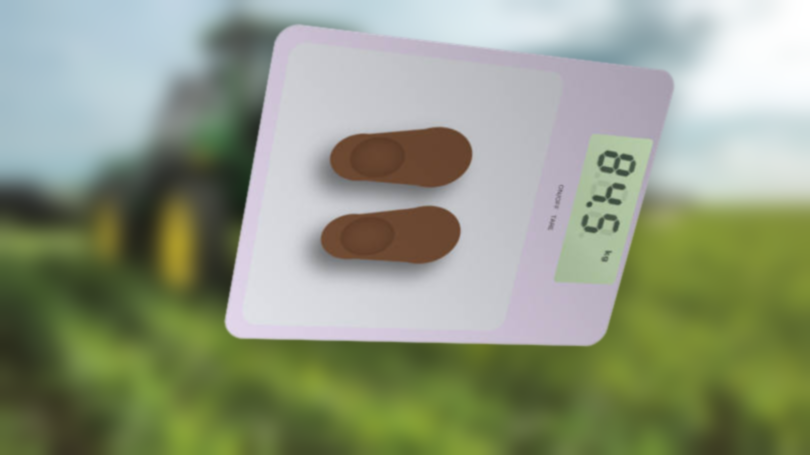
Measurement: 84.5 kg
